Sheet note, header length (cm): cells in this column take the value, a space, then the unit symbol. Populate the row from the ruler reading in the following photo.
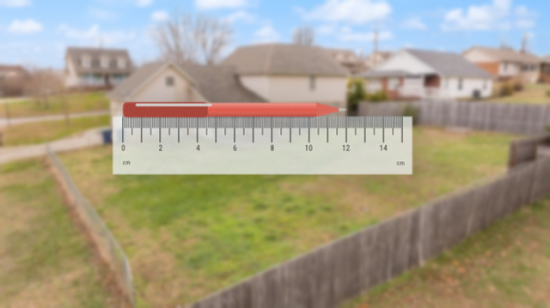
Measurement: 12 cm
